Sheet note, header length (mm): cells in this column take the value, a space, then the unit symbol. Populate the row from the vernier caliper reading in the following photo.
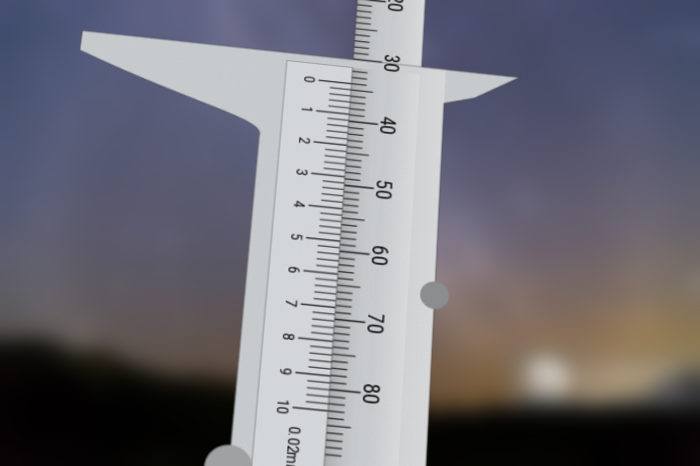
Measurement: 34.0 mm
